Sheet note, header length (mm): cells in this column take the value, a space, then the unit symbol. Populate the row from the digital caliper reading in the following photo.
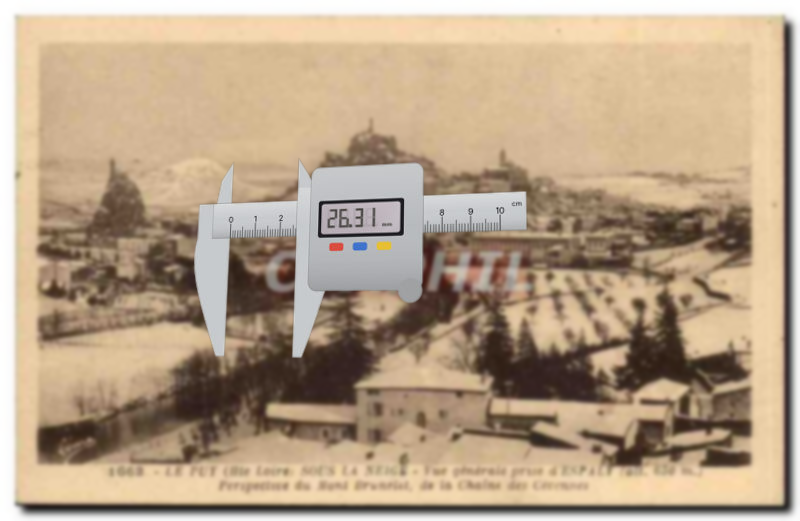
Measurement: 26.31 mm
